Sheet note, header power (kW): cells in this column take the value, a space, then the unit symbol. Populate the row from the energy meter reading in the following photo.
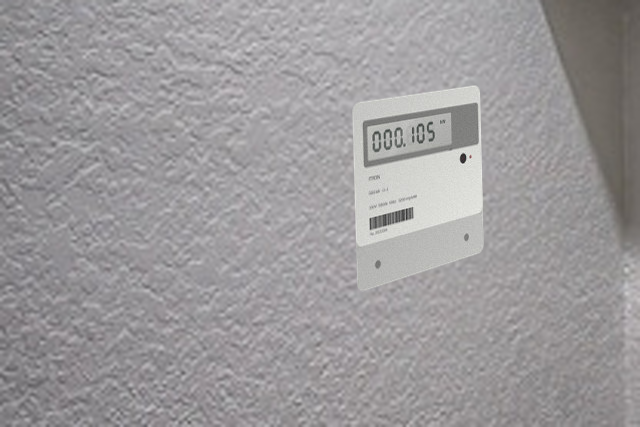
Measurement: 0.105 kW
